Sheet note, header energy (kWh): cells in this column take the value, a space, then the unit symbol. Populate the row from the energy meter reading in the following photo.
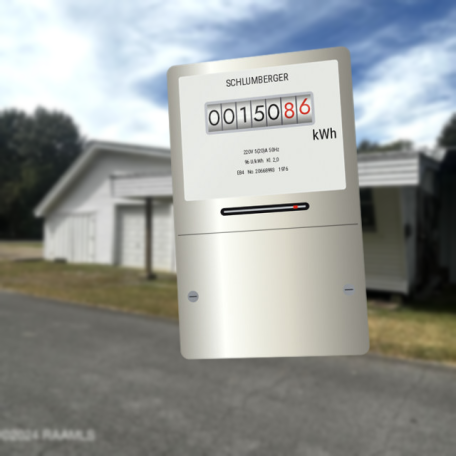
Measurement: 150.86 kWh
